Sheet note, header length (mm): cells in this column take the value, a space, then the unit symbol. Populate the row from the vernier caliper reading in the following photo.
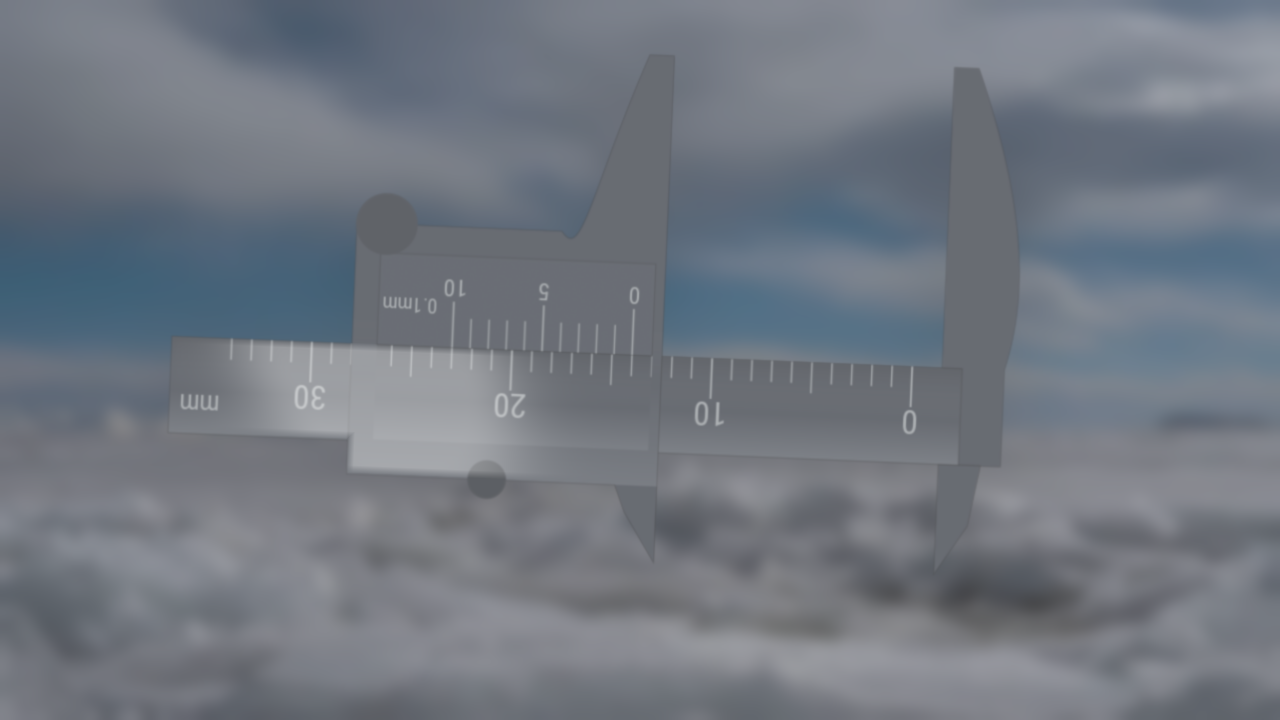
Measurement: 14.0 mm
